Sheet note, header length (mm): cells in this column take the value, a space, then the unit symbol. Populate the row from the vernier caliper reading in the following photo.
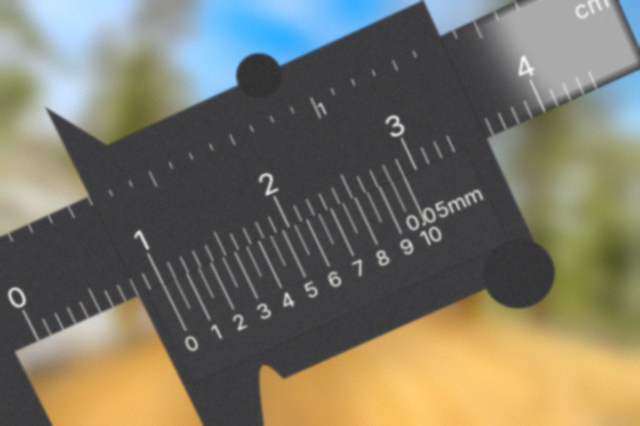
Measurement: 10.0 mm
